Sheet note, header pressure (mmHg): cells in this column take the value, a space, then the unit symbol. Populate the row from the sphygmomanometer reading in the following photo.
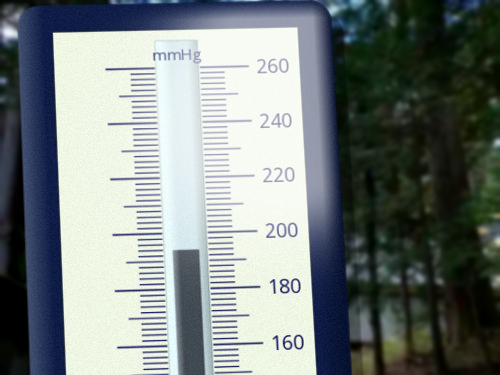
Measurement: 194 mmHg
